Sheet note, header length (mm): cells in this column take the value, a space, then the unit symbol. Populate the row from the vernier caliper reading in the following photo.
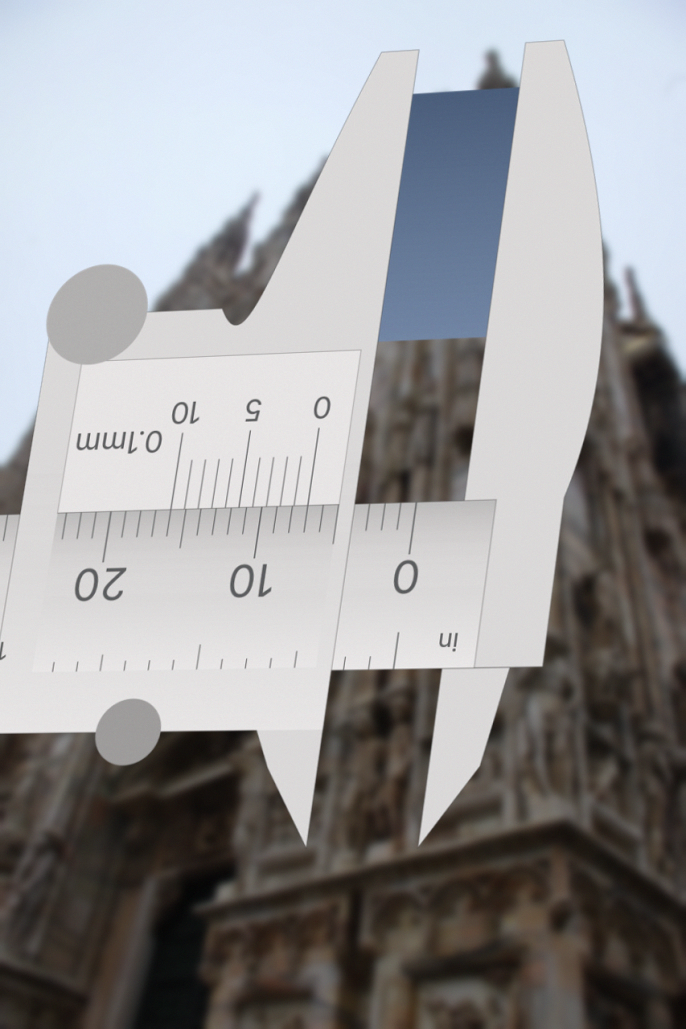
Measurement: 7.0 mm
